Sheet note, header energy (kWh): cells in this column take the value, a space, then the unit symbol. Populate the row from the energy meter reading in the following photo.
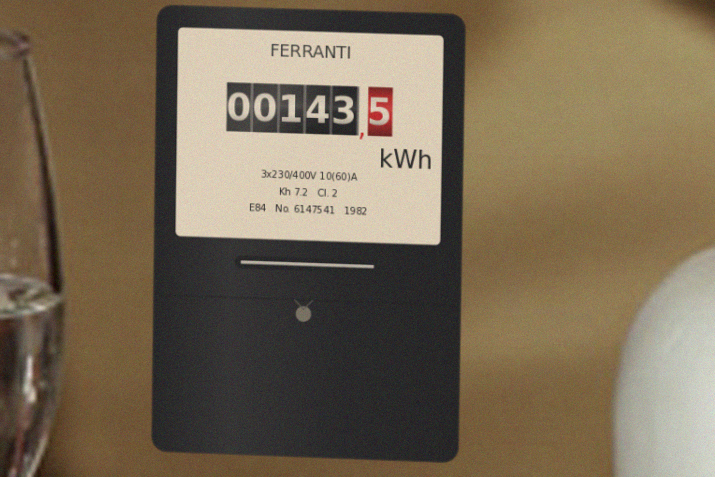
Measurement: 143.5 kWh
